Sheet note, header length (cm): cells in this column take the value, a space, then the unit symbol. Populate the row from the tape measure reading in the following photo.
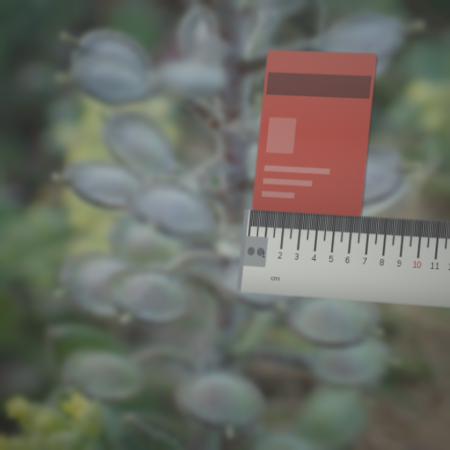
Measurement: 6.5 cm
